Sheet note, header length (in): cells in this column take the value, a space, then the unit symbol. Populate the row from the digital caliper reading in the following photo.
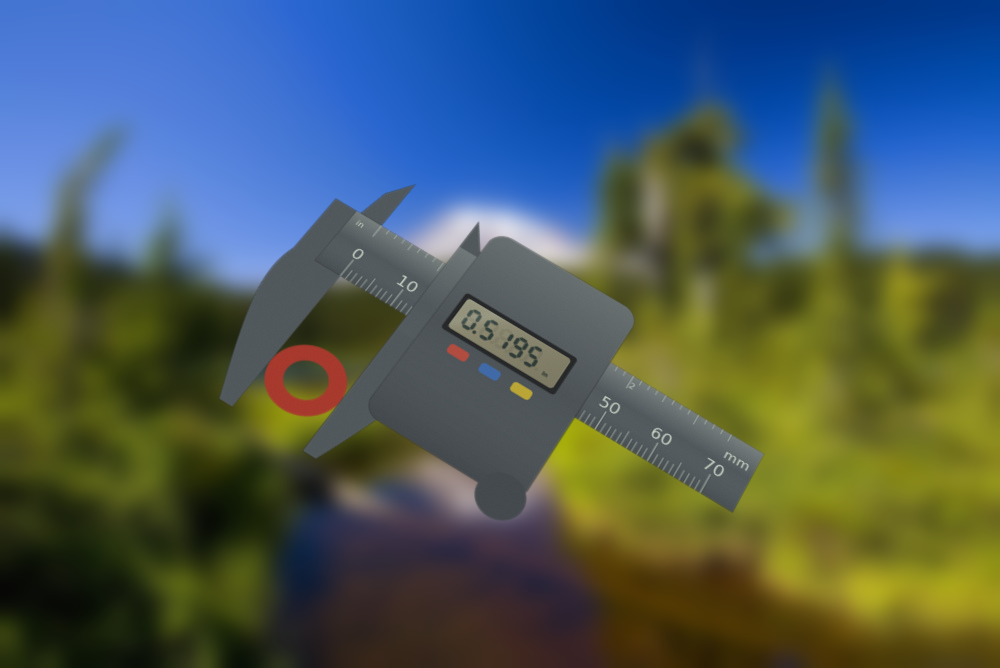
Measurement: 0.5195 in
